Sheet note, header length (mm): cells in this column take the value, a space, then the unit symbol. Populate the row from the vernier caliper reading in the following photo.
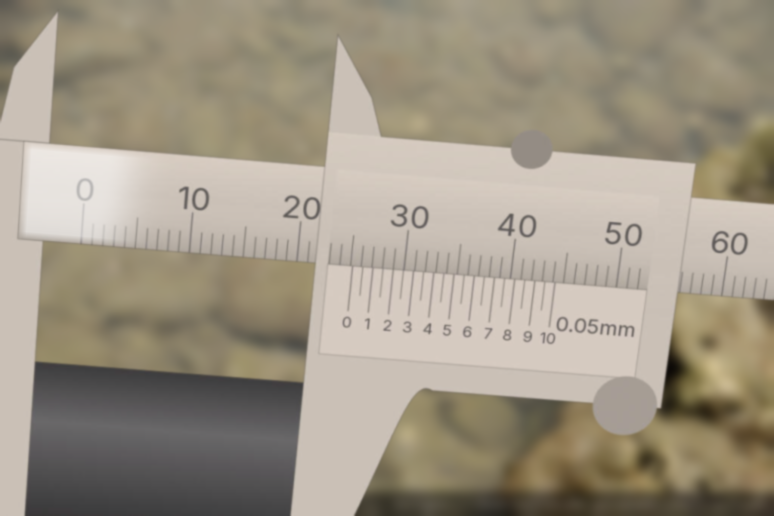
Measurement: 25.2 mm
